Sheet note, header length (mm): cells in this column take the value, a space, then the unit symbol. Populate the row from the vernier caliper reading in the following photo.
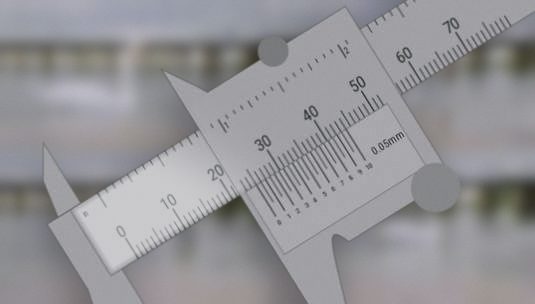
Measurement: 25.0 mm
